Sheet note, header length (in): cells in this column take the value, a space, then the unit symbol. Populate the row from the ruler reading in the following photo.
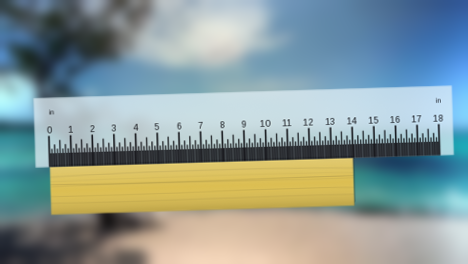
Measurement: 14 in
